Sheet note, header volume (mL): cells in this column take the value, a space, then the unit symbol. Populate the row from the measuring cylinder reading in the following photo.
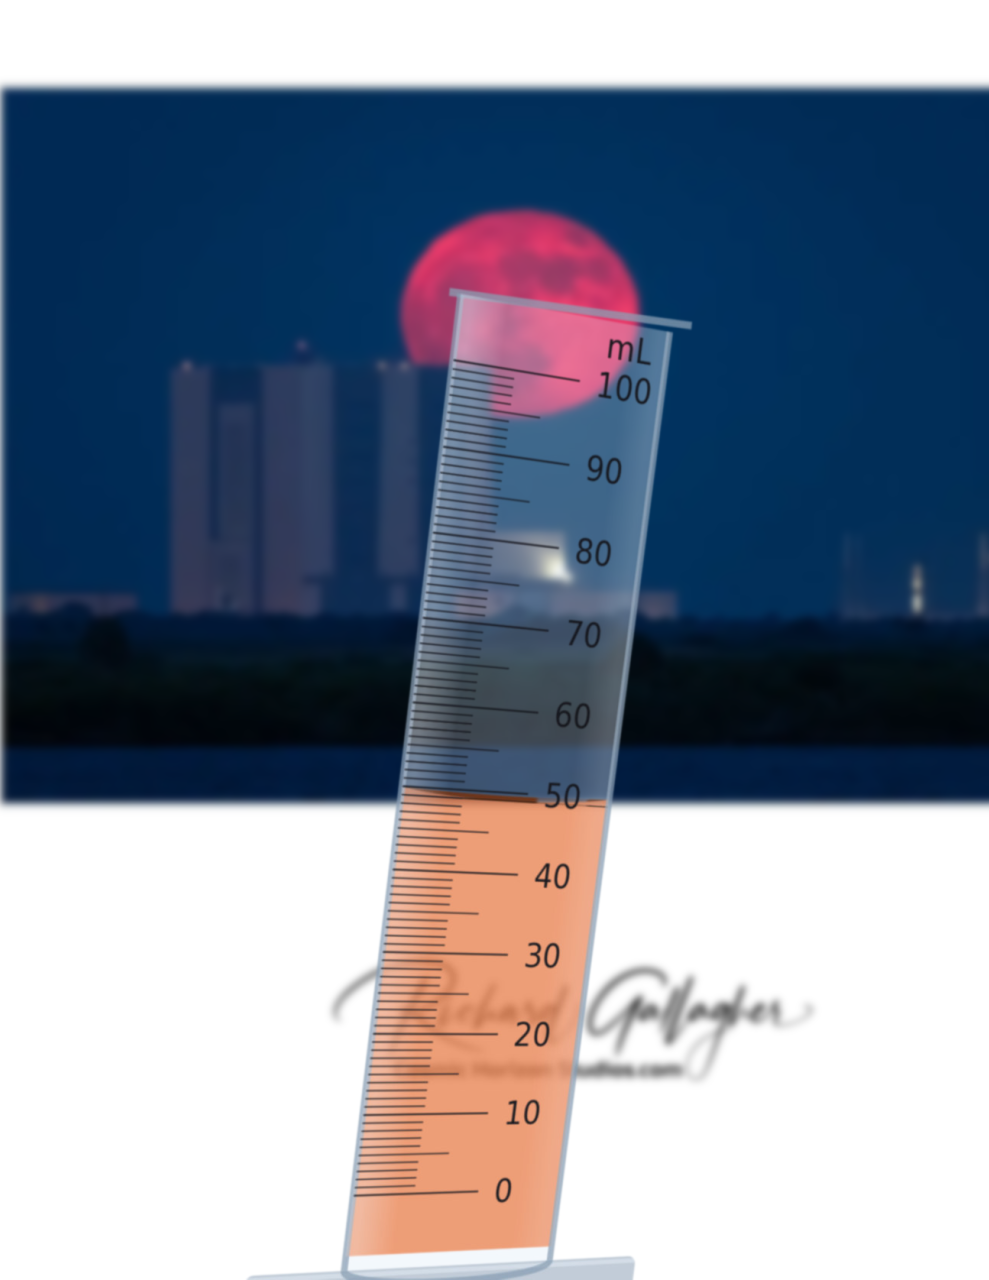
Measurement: 49 mL
